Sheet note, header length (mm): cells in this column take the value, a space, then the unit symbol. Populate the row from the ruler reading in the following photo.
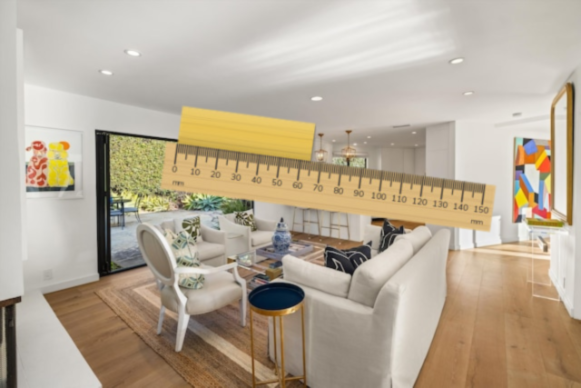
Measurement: 65 mm
